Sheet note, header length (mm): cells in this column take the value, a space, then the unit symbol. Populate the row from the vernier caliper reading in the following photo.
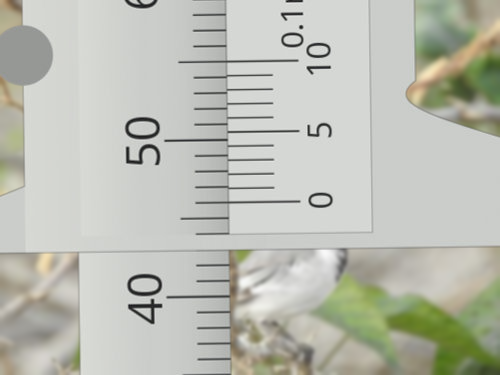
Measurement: 46.0 mm
